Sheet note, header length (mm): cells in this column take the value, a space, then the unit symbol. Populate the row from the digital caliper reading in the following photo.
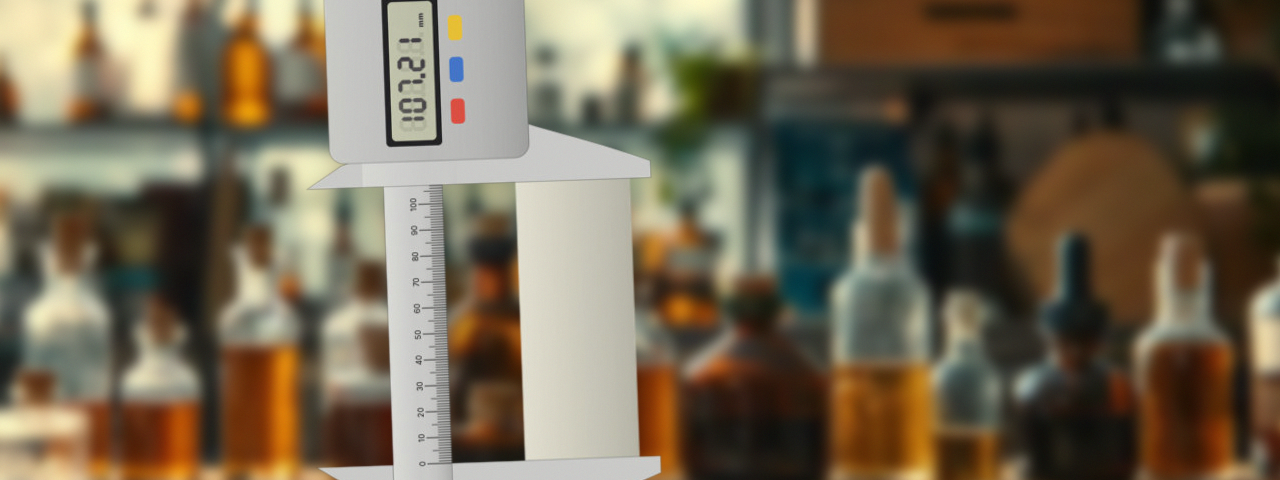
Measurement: 107.21 mm
